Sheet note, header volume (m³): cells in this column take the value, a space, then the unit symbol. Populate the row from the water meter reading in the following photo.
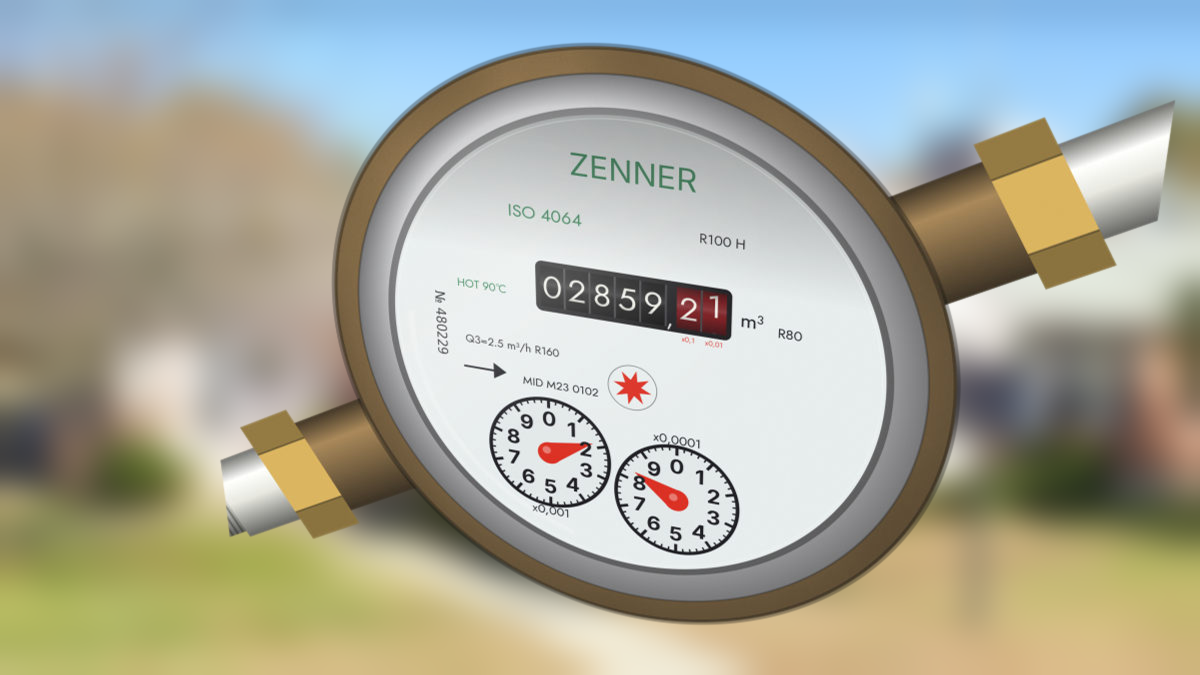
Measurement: 2859.2118 m³
